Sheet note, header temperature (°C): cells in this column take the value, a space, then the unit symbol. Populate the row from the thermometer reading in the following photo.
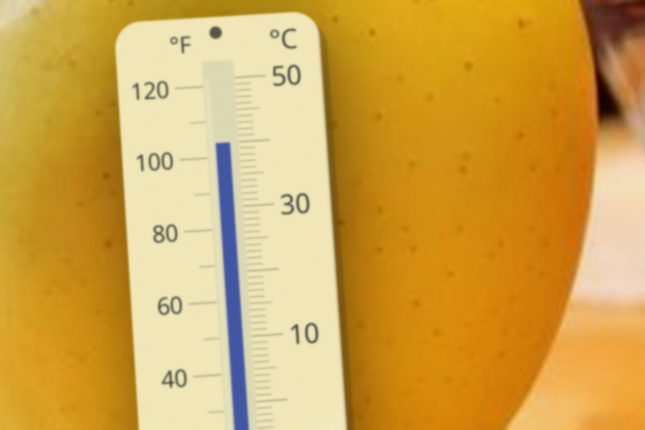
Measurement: 40 °C
